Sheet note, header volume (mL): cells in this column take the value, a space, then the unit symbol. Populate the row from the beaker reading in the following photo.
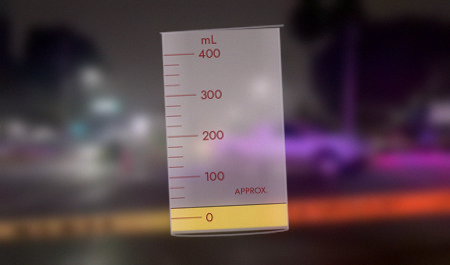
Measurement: 25 mL
